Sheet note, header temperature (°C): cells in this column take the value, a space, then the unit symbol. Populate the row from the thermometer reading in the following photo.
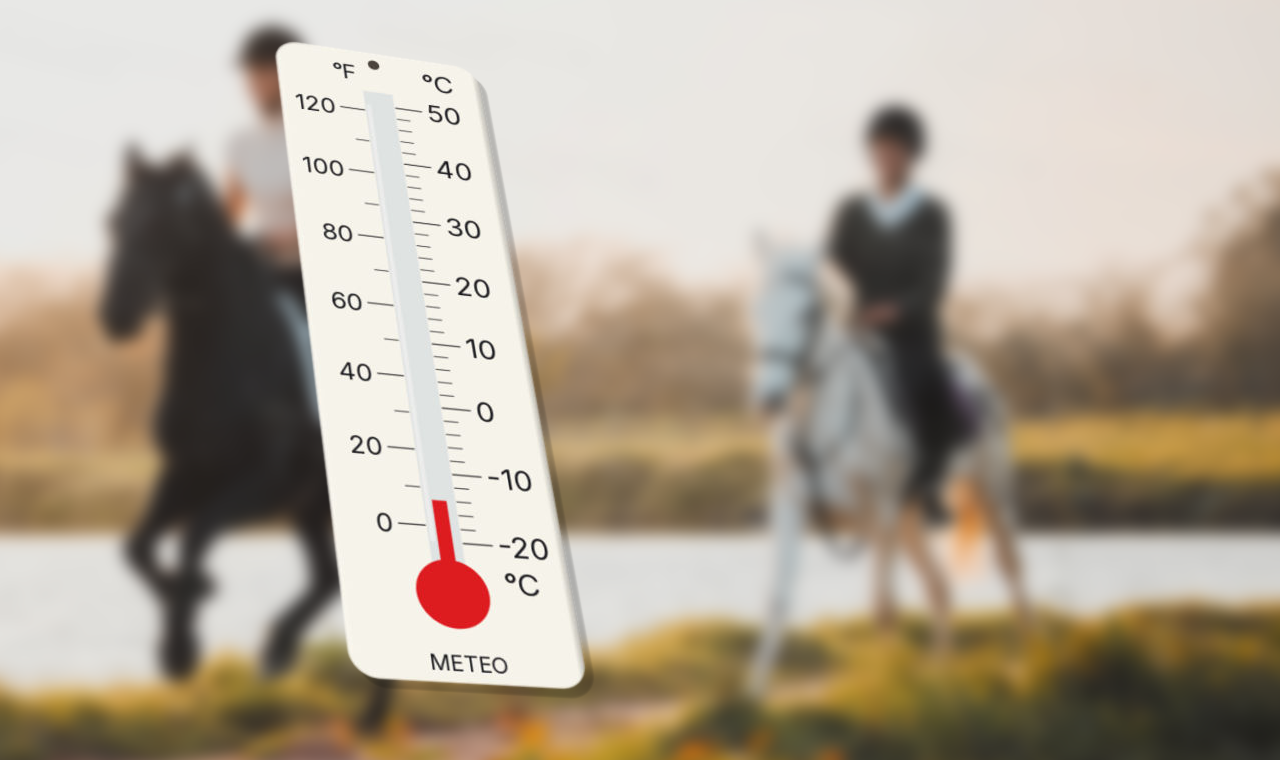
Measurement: -14 °C
